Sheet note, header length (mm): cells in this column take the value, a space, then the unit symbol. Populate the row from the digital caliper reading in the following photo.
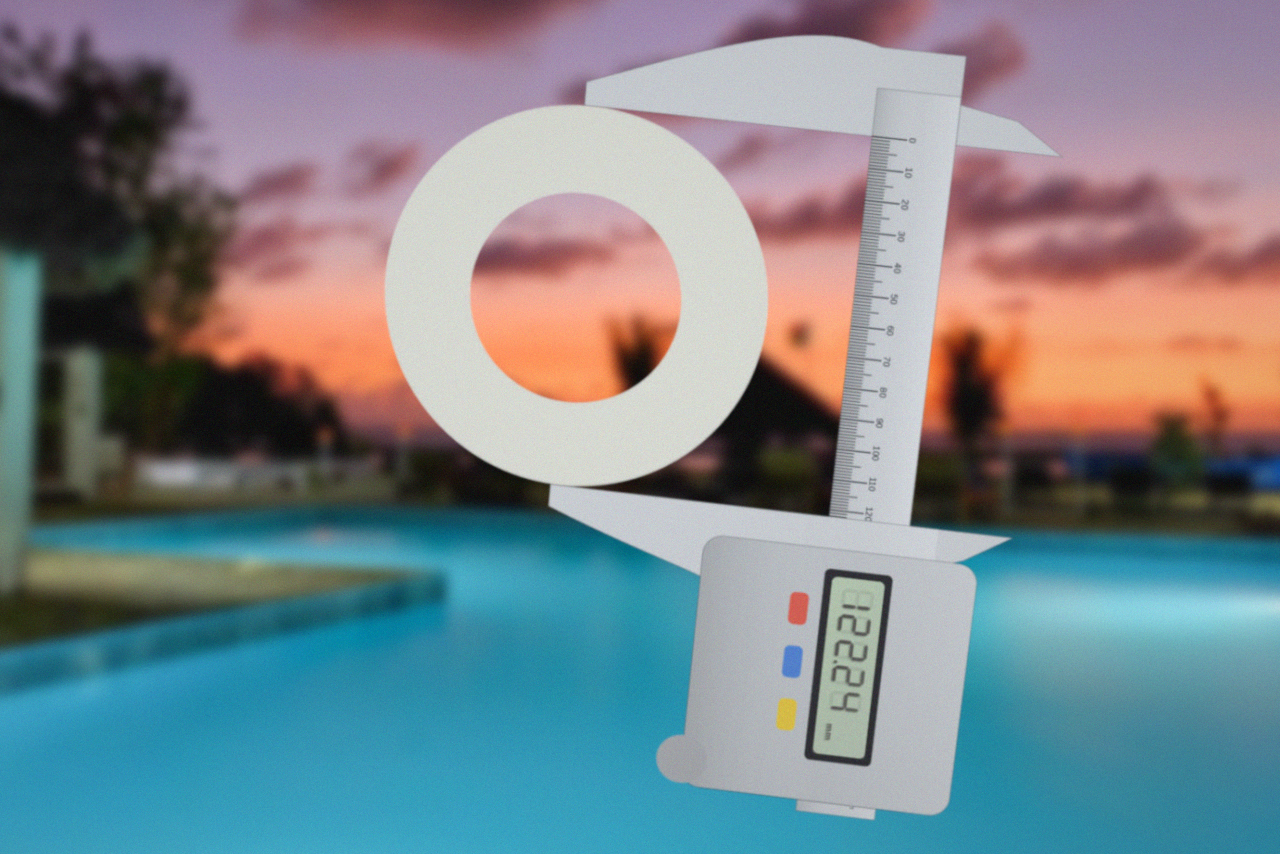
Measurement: 122.24 mm
